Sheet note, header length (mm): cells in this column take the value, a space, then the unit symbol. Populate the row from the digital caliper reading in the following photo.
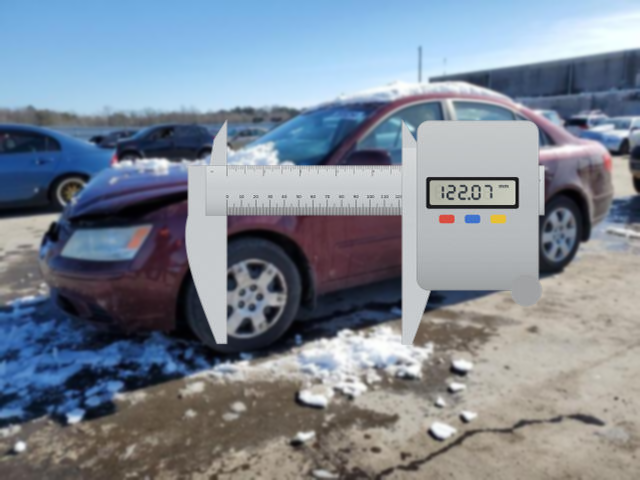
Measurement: 122.07 mm
